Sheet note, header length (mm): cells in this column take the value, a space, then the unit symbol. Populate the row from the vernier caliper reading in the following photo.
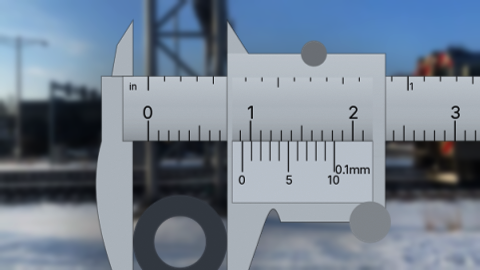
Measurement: 9.2 mm
